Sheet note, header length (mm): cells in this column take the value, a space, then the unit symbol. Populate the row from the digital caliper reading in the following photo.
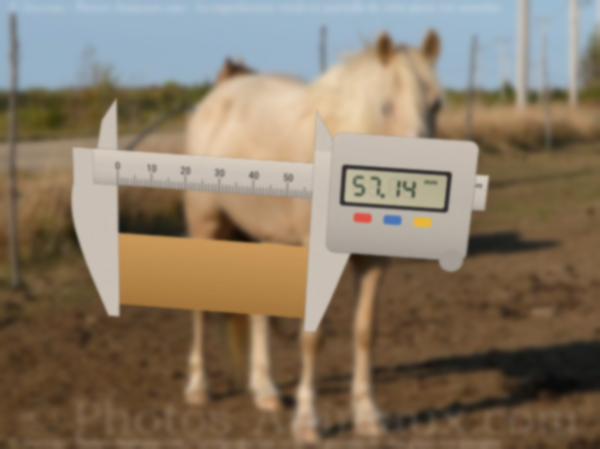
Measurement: 57.14 mm
